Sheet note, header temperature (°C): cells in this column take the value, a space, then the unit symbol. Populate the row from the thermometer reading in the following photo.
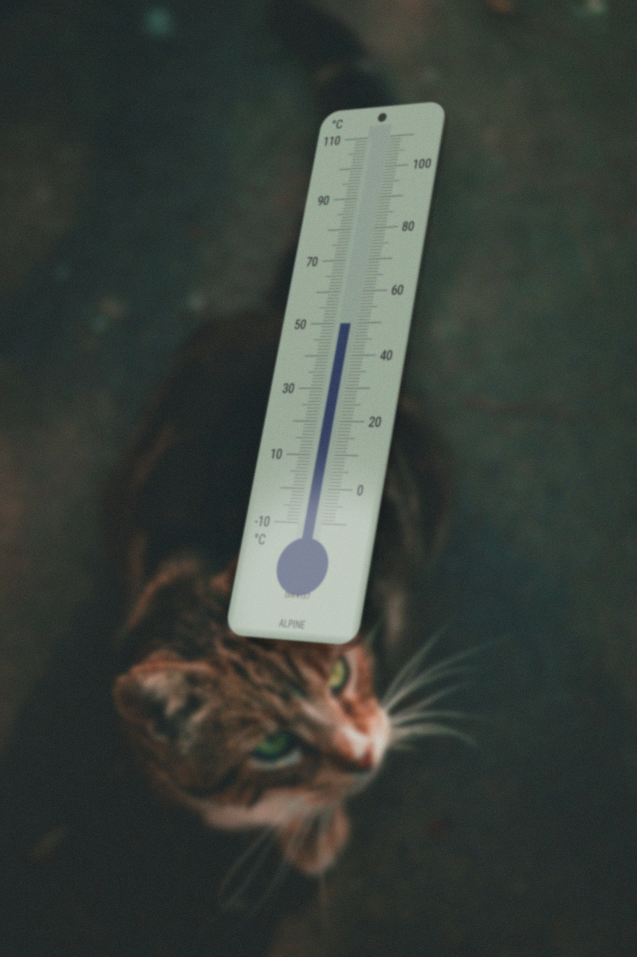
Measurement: 50 °C
